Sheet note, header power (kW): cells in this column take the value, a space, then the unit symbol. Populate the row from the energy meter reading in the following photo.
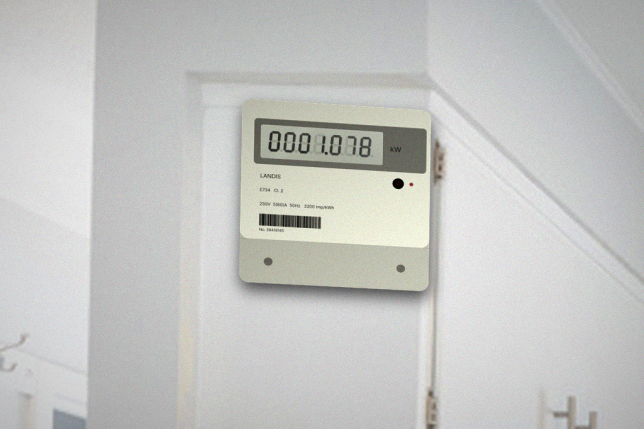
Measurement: 1.078 kW
